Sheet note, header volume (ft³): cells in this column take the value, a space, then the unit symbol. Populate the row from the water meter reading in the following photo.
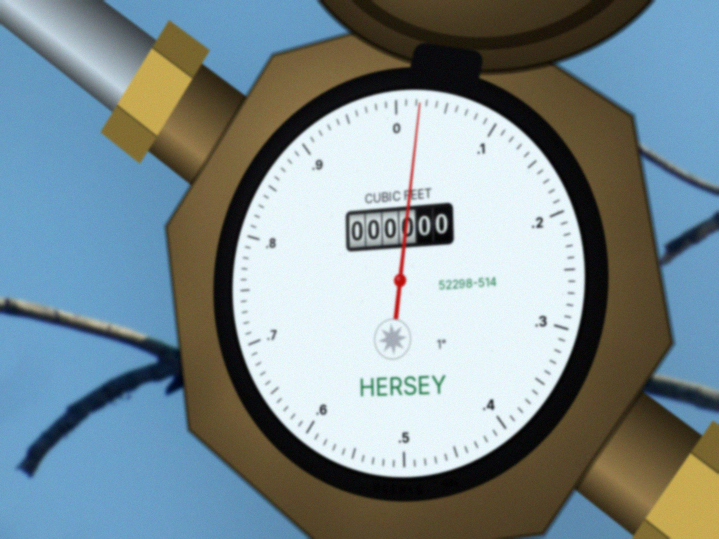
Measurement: 0.02 ft³
